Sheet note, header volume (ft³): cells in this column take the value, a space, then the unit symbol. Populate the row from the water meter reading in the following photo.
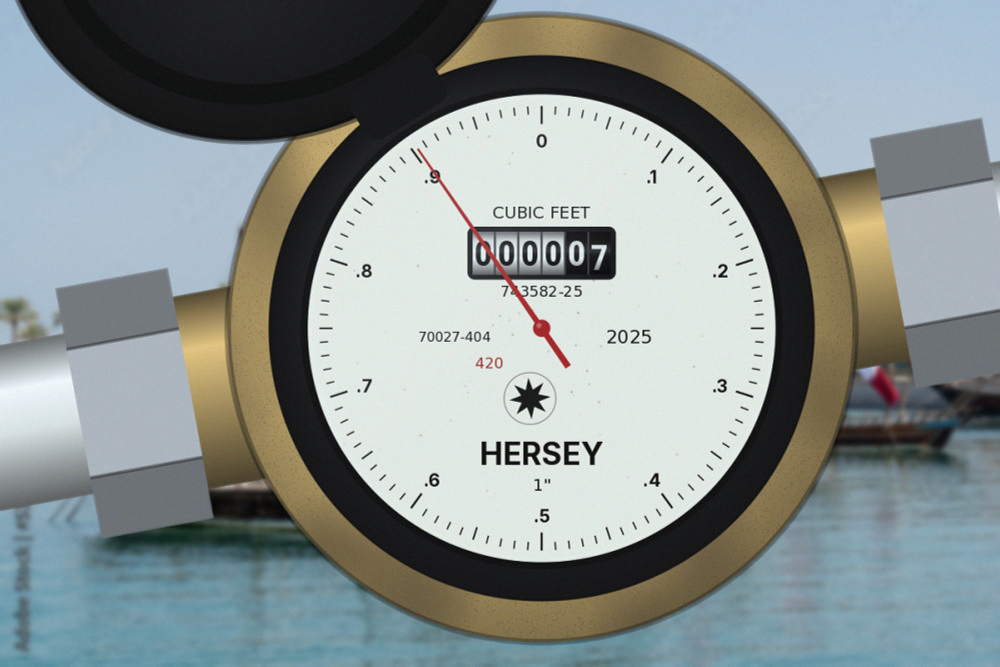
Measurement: 6.90 ft³
